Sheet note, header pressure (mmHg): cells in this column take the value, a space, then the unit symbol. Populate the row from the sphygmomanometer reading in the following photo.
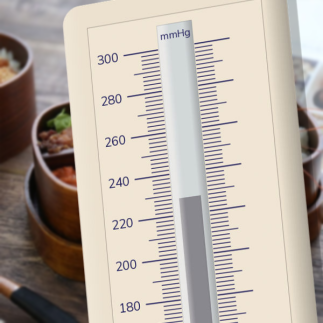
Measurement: 228 mmHg
